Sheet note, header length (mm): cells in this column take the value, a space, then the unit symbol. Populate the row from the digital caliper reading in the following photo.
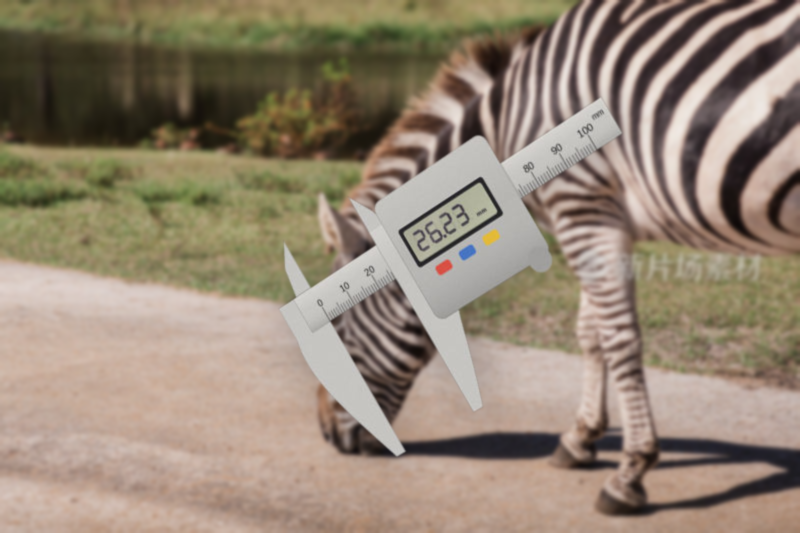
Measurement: 26.23 mm
